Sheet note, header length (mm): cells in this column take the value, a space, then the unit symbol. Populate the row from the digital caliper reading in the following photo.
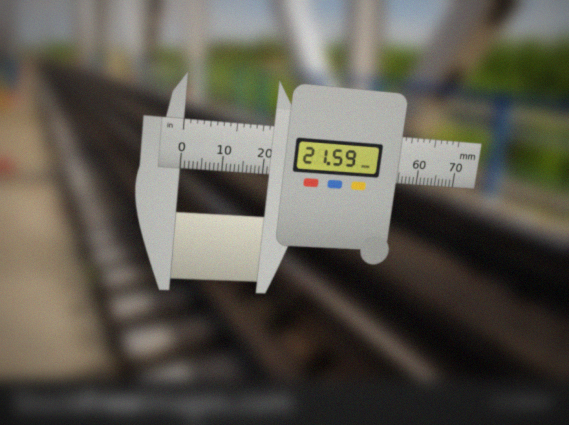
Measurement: 21.59 mm
